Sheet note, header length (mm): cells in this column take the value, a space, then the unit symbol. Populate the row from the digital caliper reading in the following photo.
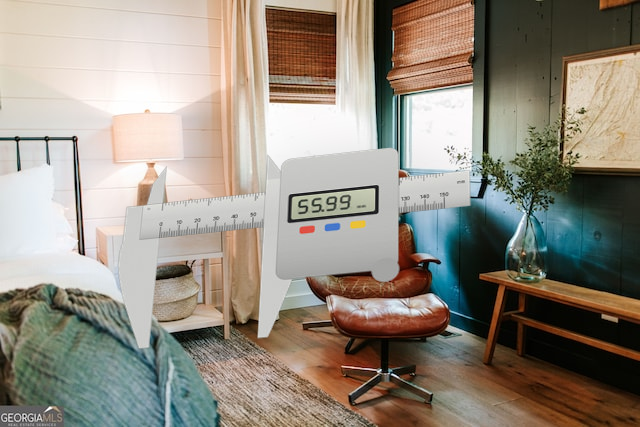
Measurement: 55.99 mm
